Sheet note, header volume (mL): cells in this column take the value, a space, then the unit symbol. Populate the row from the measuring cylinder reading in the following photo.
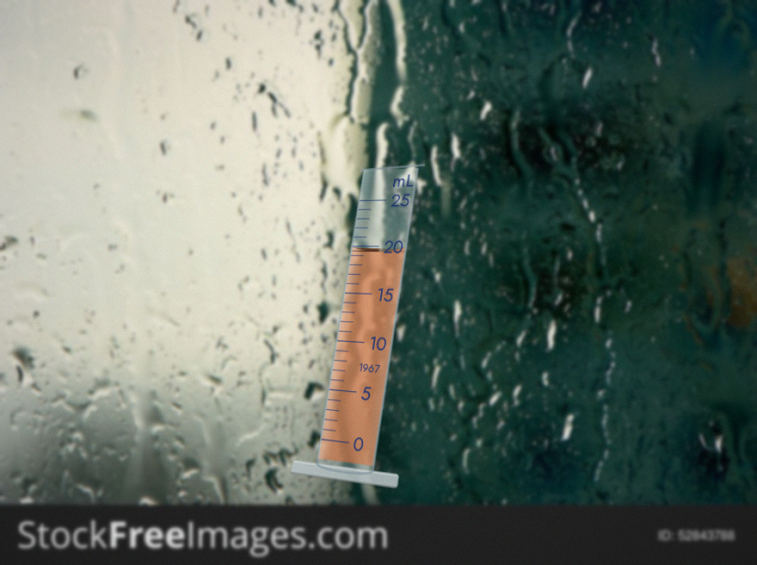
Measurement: 19.5 mL
